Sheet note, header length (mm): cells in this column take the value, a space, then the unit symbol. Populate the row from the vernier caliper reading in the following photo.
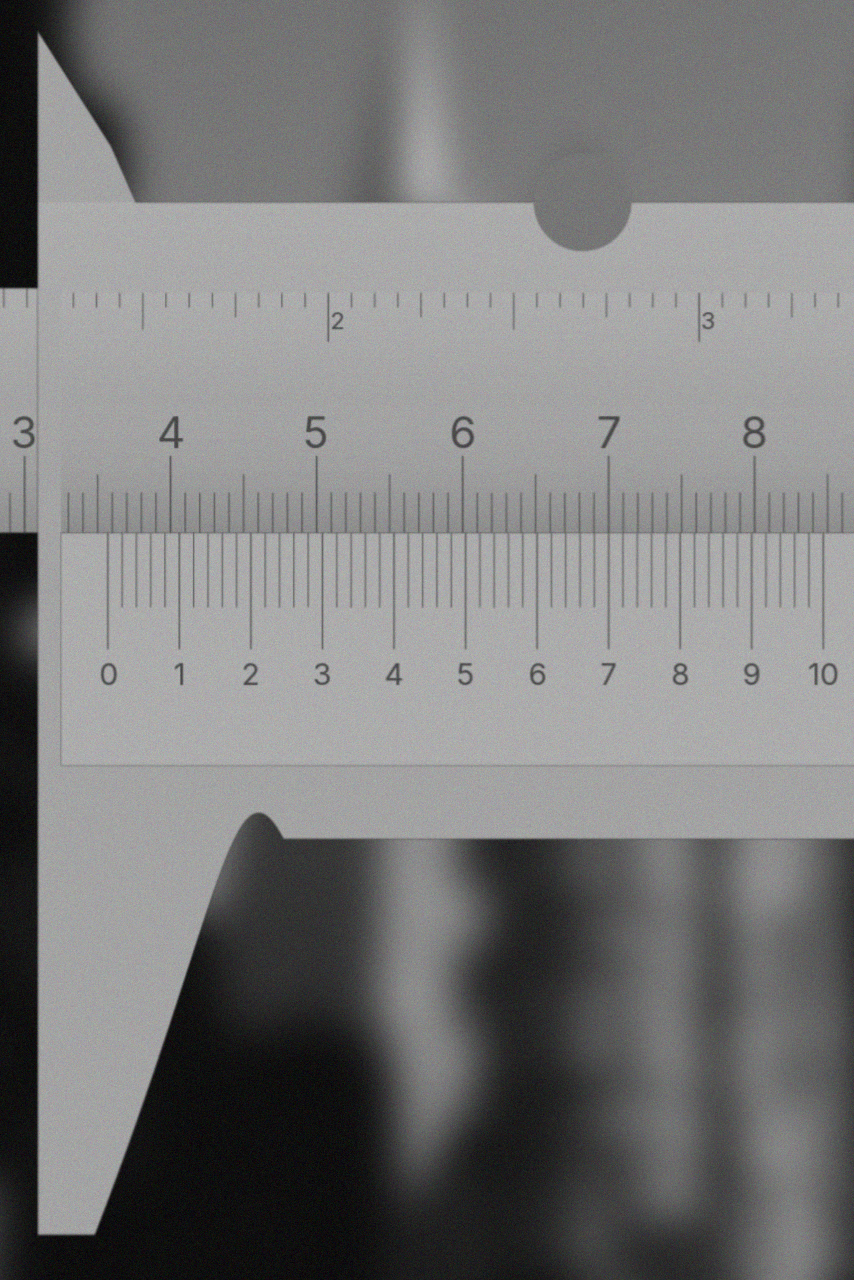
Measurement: 35.7 mm
